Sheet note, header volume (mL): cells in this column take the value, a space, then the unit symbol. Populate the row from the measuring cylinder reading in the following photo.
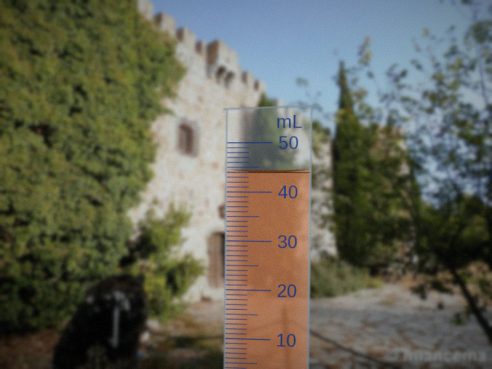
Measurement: 44 mL
